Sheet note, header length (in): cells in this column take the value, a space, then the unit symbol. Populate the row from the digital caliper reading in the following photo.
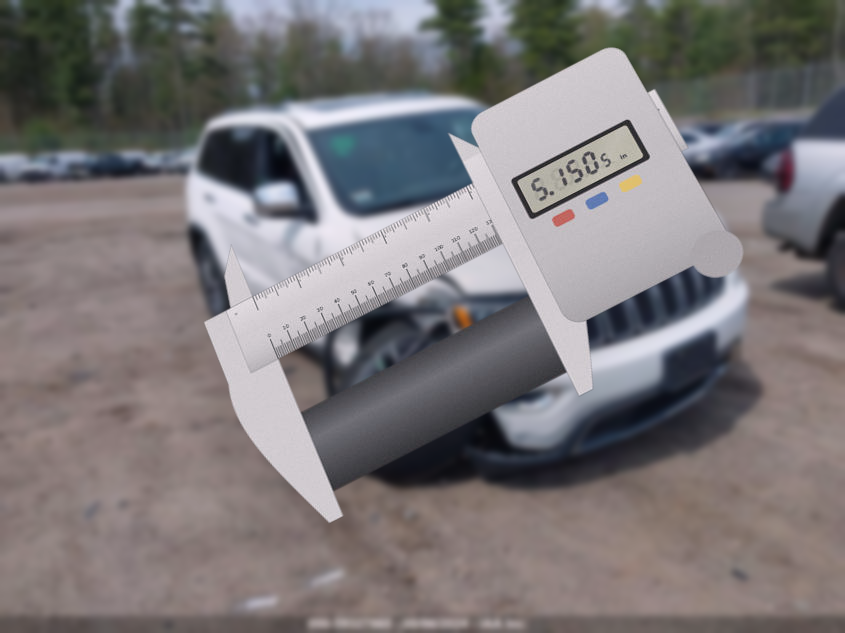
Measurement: 5.1505 in
